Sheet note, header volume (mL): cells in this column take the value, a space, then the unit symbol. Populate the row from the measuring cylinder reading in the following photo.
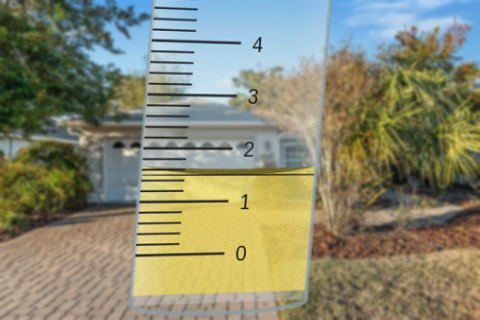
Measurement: 1.5 mL
